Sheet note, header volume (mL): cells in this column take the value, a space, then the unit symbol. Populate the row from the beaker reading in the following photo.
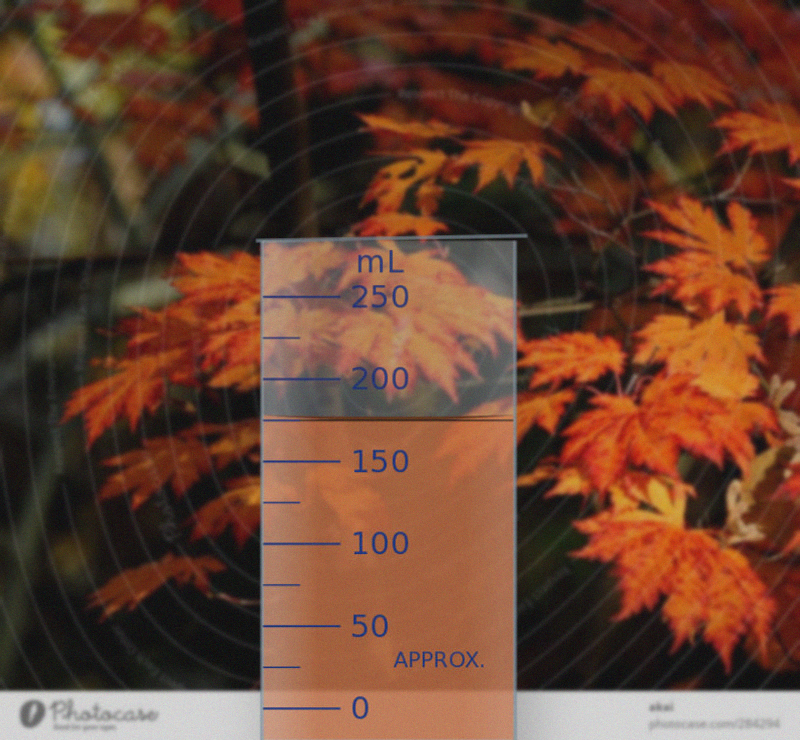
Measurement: 175 mL
